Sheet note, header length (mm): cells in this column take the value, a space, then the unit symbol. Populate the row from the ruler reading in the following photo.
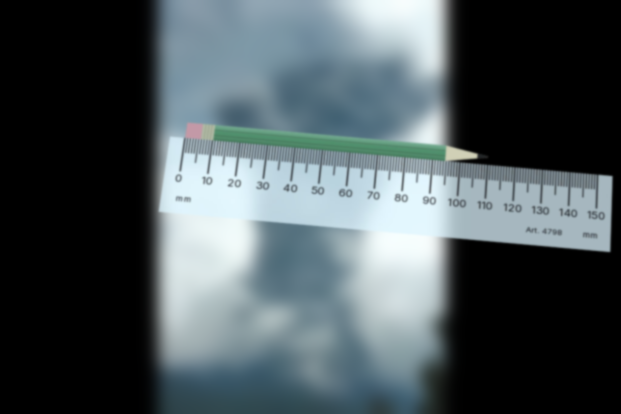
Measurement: 110 mm
